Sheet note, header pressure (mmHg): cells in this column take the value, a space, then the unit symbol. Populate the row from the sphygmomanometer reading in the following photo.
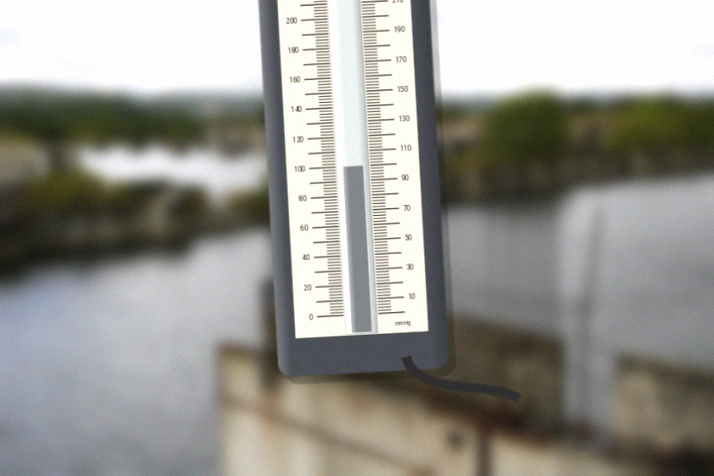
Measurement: 100 mmHg
